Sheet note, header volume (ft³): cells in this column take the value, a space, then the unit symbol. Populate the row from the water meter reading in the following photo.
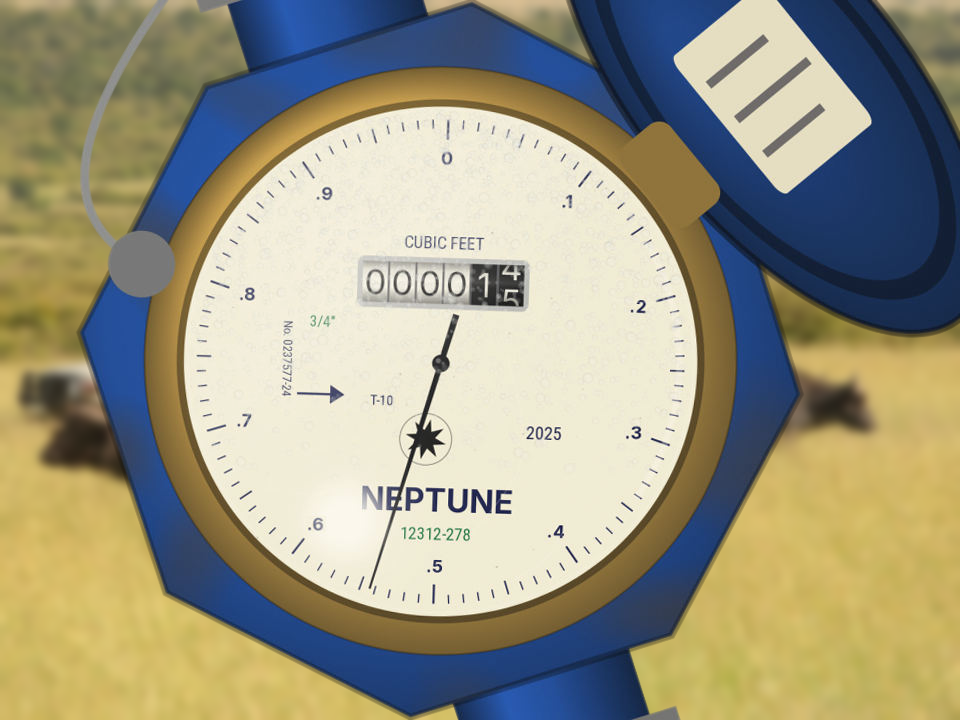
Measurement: 14.54 ft³
